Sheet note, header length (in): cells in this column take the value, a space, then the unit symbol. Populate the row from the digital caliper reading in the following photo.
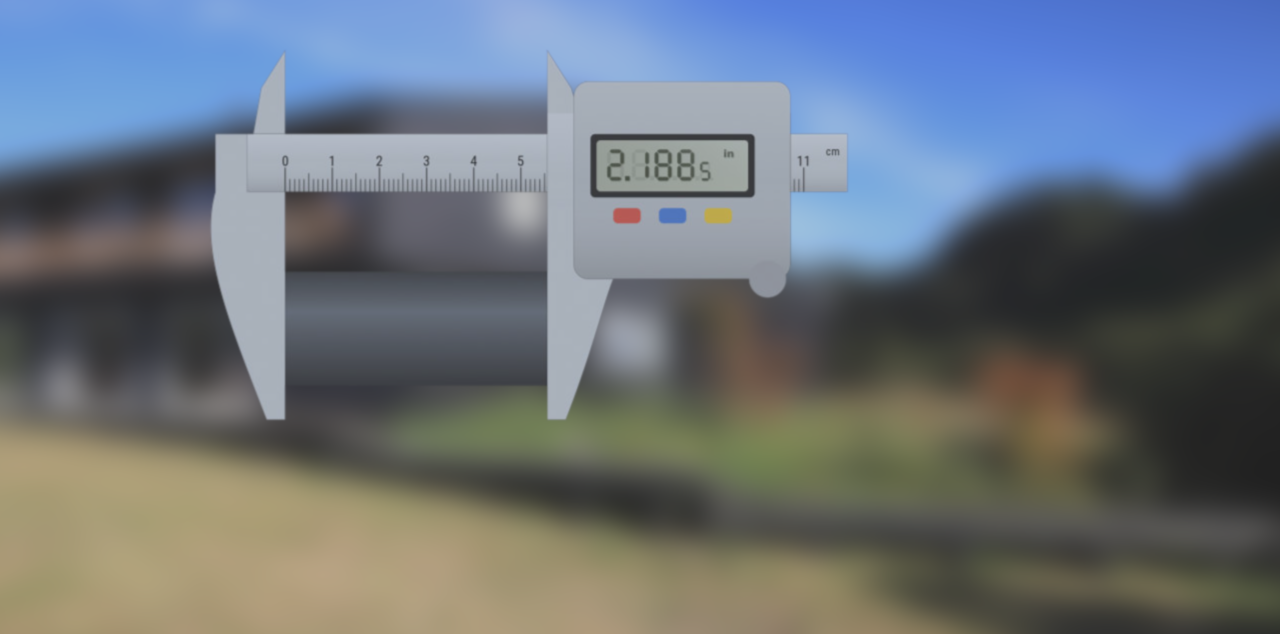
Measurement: 2.1885 in
